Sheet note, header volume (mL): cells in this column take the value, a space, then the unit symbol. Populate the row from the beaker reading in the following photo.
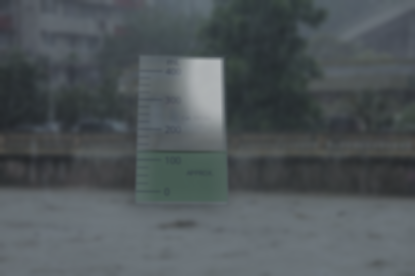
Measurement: 125 mL
